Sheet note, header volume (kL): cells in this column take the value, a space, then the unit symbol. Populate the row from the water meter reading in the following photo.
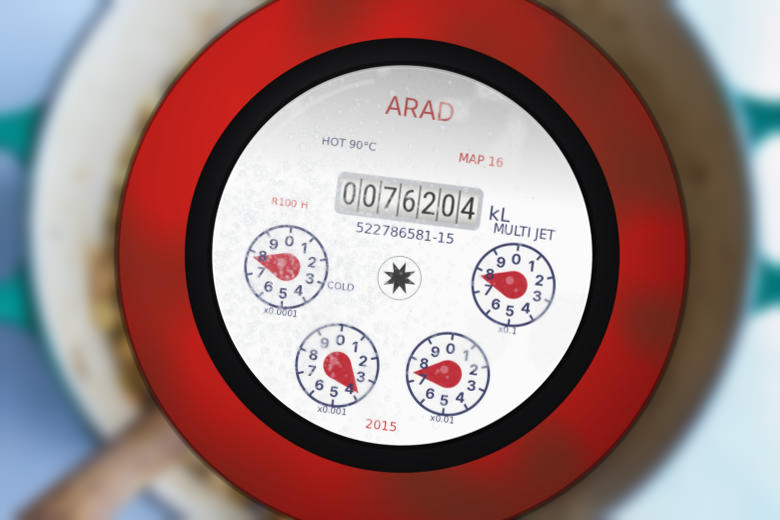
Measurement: 76204.7737 kL
